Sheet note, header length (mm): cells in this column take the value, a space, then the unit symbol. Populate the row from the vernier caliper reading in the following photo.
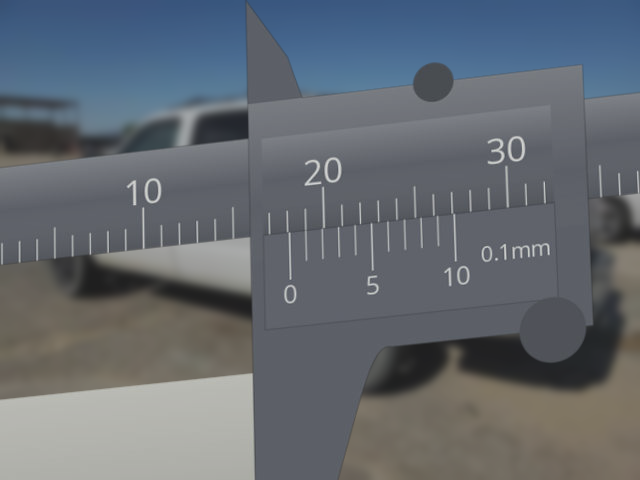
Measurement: 18.1 mm
